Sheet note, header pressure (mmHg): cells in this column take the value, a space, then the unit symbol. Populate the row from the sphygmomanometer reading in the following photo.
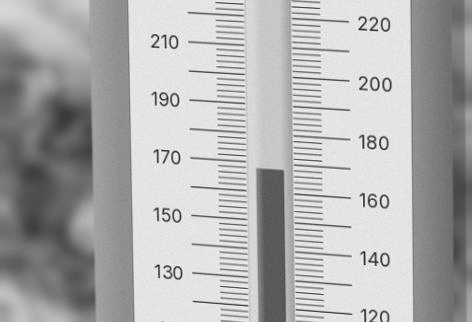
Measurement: 168 mmHg
